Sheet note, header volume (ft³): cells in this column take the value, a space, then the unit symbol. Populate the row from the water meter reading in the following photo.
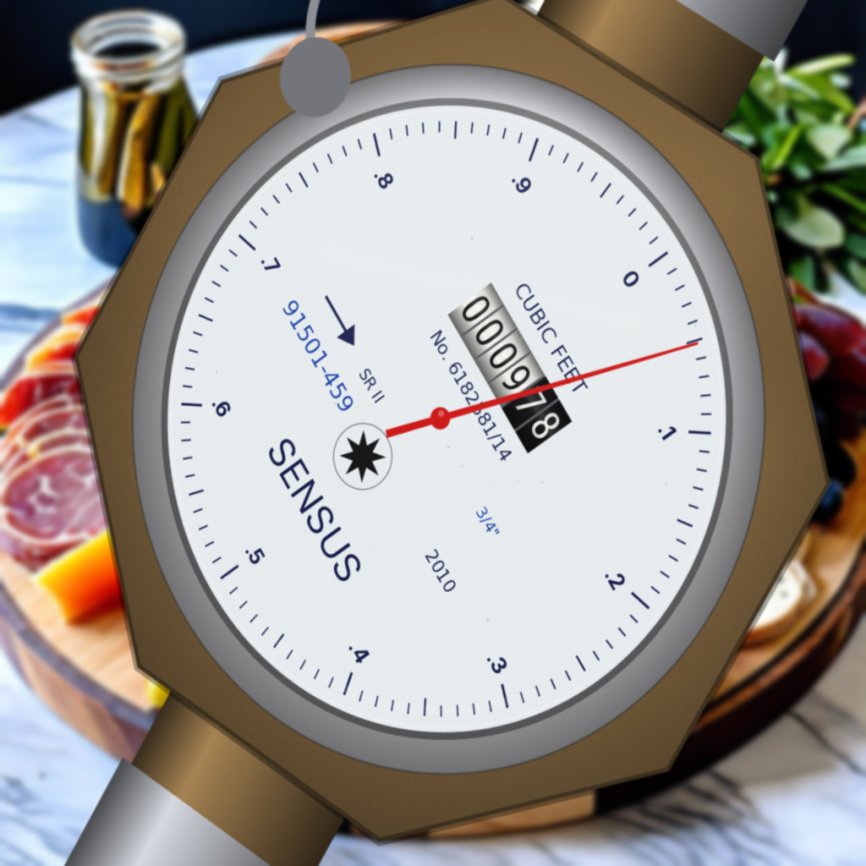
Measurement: 978.05 ft³
